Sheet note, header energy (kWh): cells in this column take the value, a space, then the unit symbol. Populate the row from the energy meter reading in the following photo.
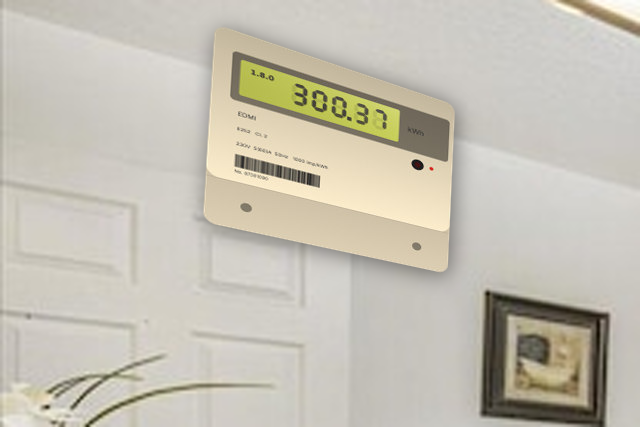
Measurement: 300.37 kWh
